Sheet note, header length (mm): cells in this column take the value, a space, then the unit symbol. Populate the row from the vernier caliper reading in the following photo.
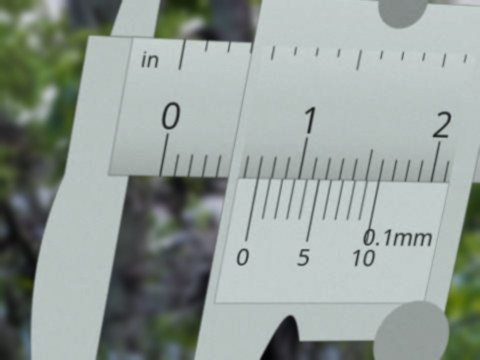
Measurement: 7.0 mm
